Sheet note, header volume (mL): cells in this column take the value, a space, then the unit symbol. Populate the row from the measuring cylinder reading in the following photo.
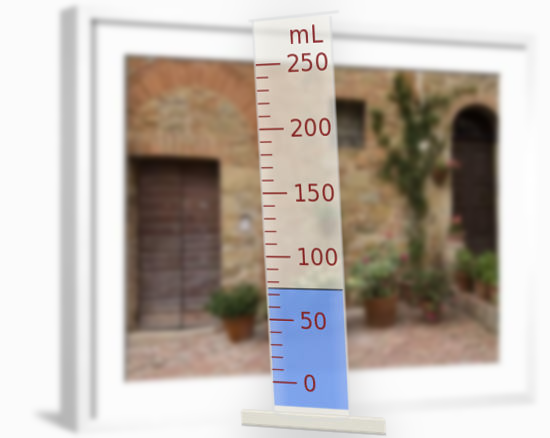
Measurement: 75 mL
